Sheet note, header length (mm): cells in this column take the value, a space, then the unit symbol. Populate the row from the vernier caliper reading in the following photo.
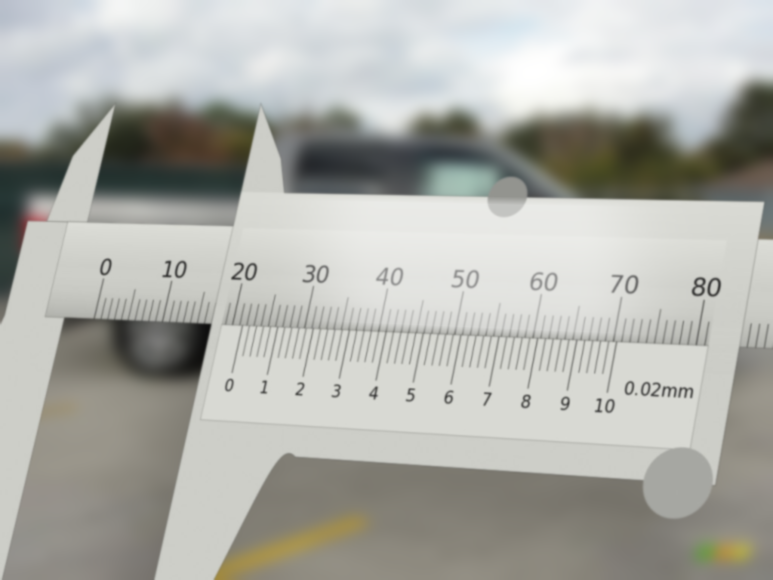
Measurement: 21.4 mm
